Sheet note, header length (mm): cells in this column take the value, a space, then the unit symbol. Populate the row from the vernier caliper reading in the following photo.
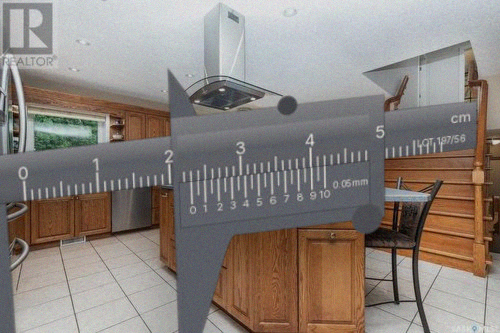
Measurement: 23.0 mm
